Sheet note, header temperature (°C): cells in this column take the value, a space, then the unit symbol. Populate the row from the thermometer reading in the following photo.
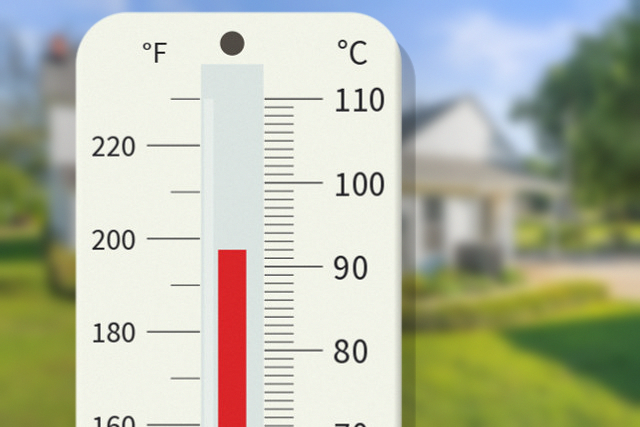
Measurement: 92 °C
